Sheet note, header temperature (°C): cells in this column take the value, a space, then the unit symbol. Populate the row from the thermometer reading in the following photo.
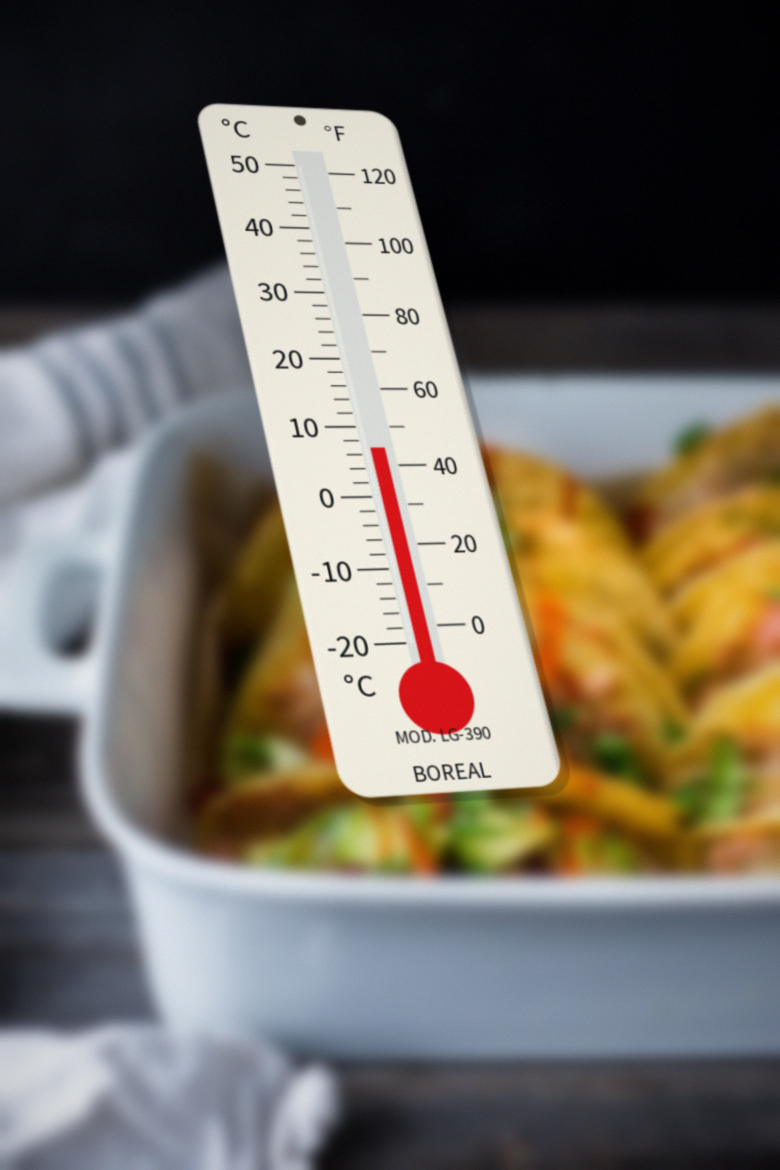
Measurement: 7 °C
